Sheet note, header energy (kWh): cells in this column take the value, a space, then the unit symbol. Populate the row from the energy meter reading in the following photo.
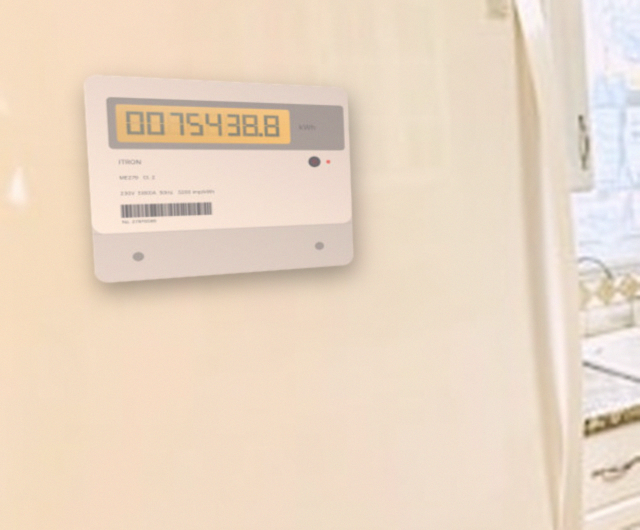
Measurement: 75438.8 kWh
